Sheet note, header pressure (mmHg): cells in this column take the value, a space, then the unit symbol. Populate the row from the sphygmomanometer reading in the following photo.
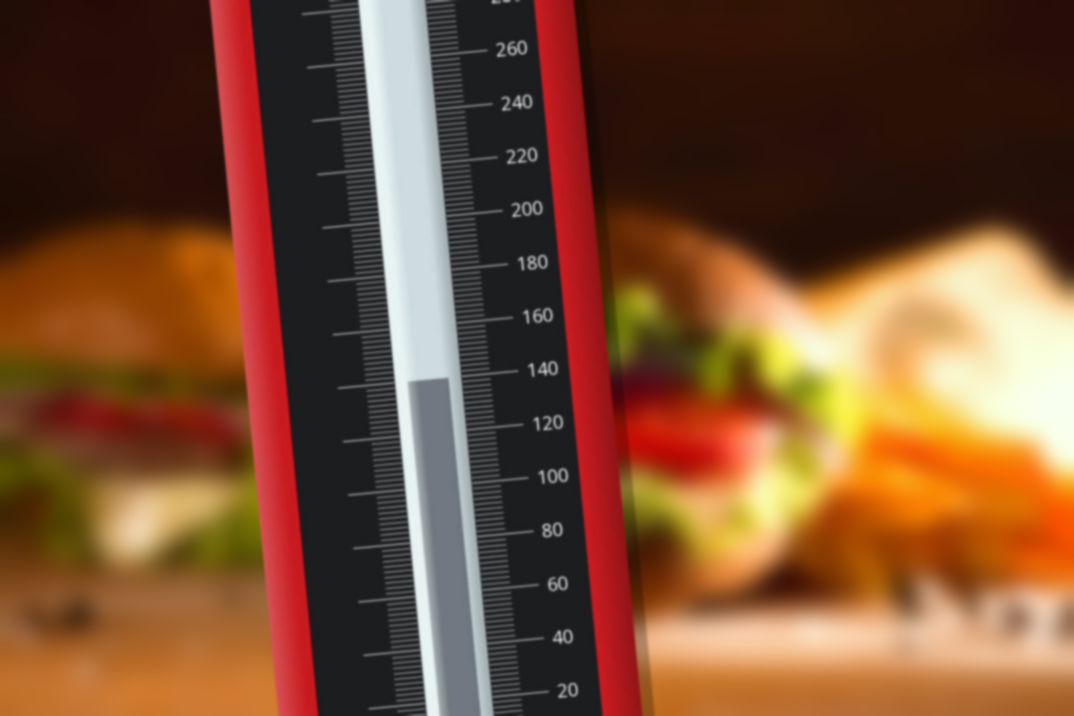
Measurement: 140 mmHg
